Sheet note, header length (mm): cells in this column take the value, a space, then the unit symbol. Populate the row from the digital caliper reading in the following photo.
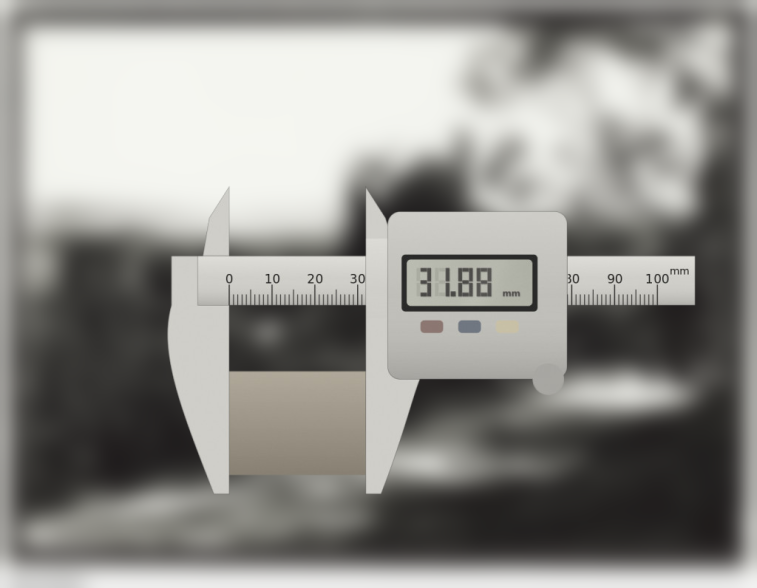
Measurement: 31.88 mm
